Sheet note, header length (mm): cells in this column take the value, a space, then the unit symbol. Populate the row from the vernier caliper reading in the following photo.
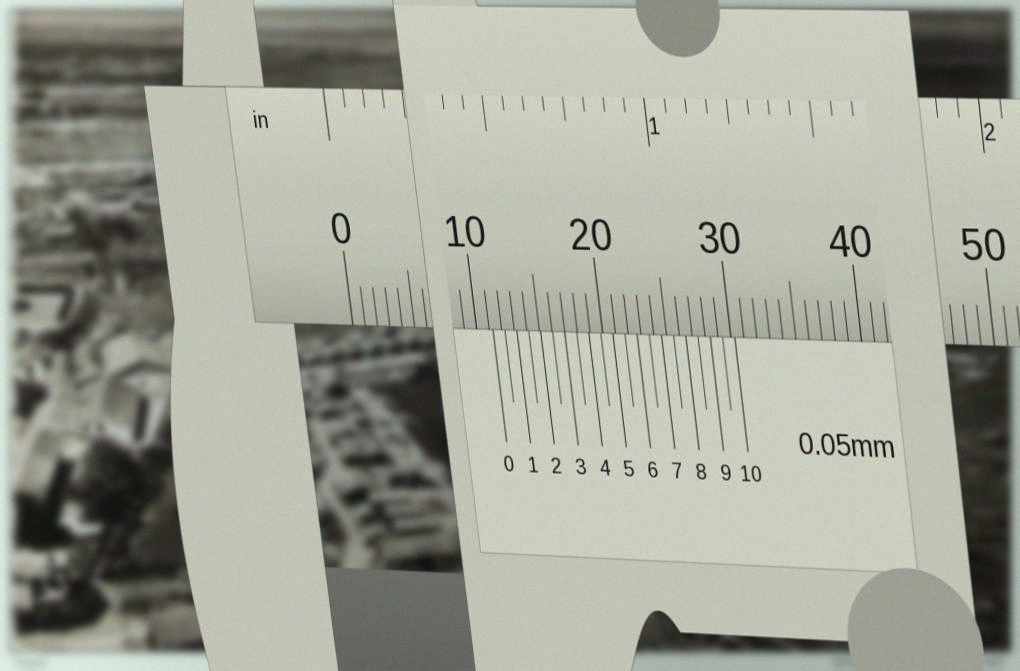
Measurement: 11.3 mm
